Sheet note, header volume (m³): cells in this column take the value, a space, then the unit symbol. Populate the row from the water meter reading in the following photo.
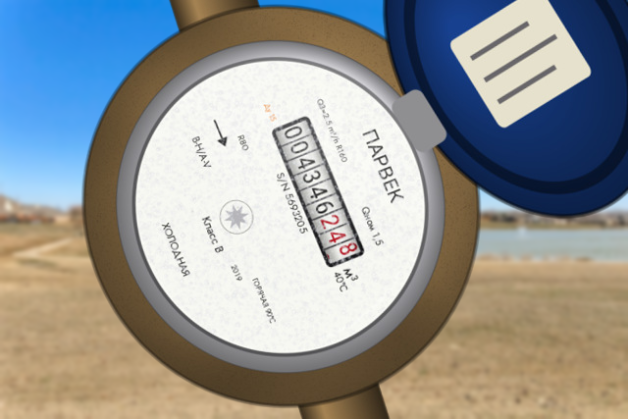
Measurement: 4346.248 m³
